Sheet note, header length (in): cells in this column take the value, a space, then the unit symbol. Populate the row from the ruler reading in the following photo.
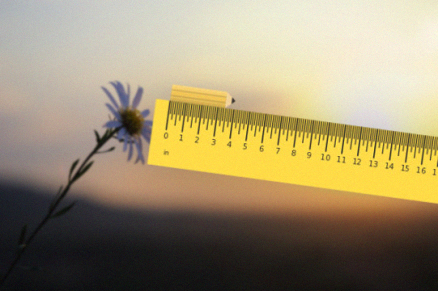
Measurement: 4 in
